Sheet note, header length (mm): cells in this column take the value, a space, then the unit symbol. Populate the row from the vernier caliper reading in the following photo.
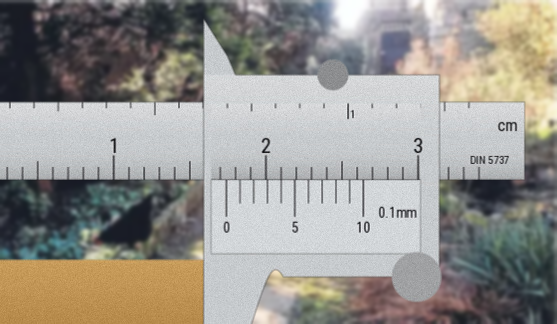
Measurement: 17.4 mm
